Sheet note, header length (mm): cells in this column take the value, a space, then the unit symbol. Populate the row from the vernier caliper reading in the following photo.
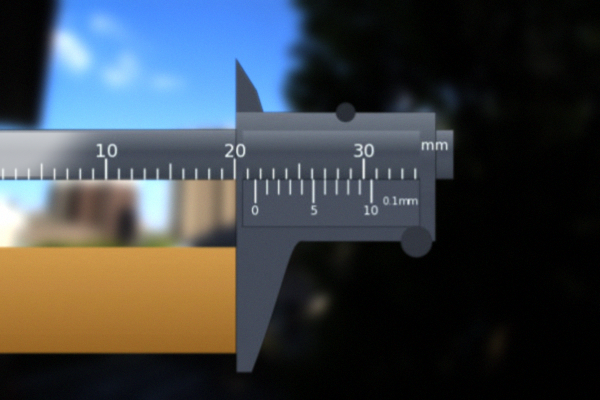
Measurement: 21.6 mm
